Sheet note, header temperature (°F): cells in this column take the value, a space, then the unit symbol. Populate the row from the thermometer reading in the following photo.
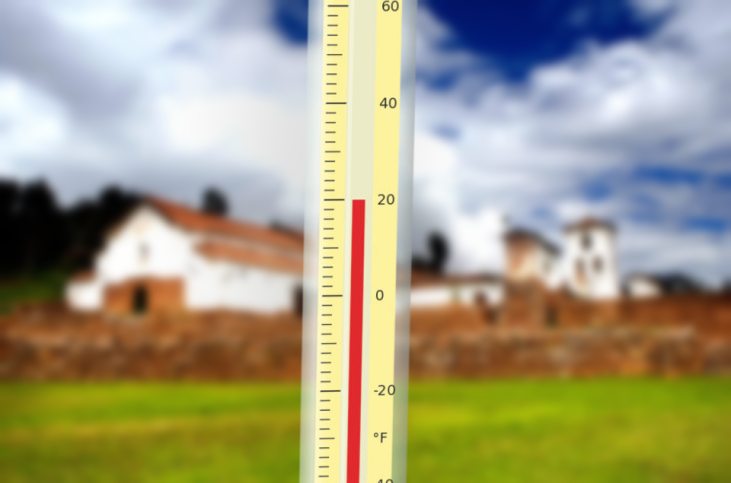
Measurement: 20 °F
